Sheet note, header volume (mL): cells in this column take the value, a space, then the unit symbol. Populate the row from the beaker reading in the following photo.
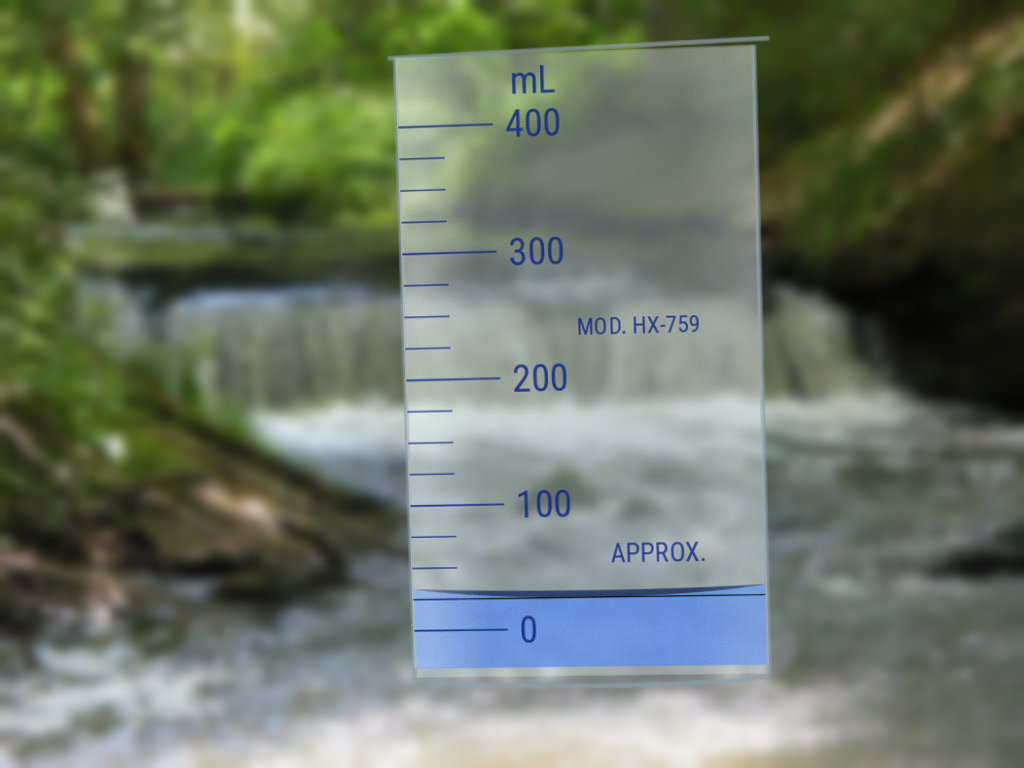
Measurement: 25 mL
